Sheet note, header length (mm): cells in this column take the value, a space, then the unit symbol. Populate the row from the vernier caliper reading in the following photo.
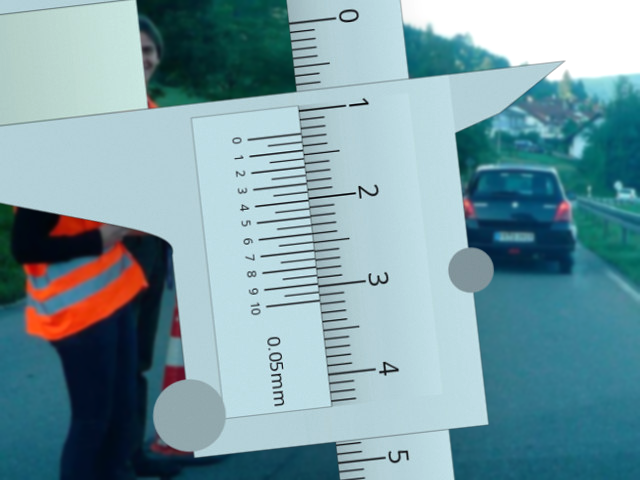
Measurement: 12.6 mm
